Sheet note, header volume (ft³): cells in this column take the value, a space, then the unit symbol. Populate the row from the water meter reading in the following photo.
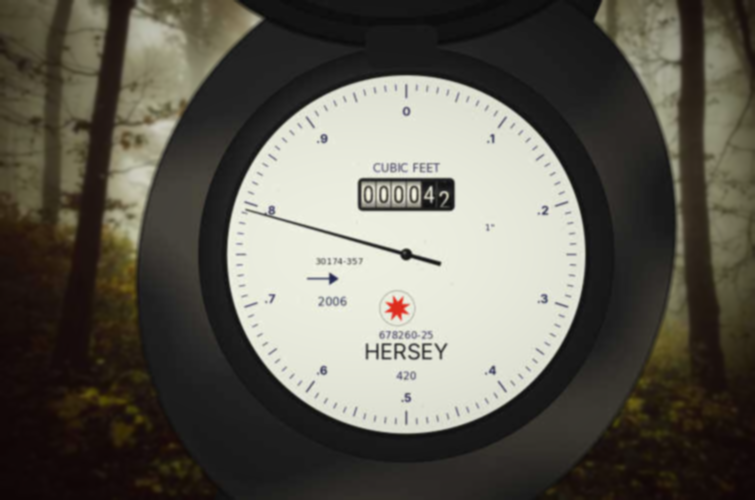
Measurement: 41.79 ft³
